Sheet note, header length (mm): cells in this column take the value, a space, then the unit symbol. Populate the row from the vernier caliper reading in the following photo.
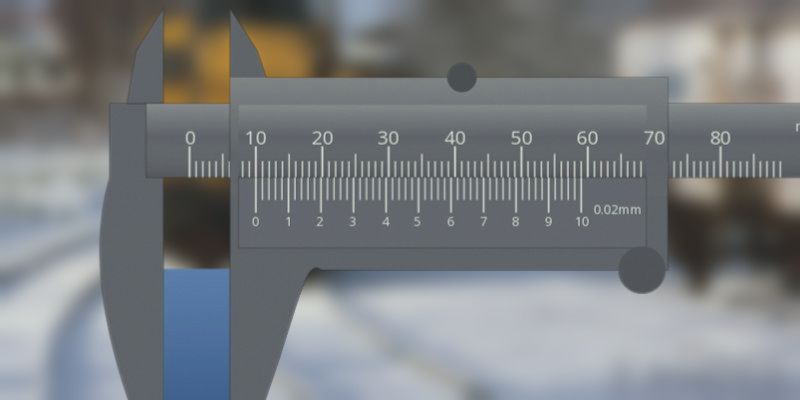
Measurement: 10.0 mm
